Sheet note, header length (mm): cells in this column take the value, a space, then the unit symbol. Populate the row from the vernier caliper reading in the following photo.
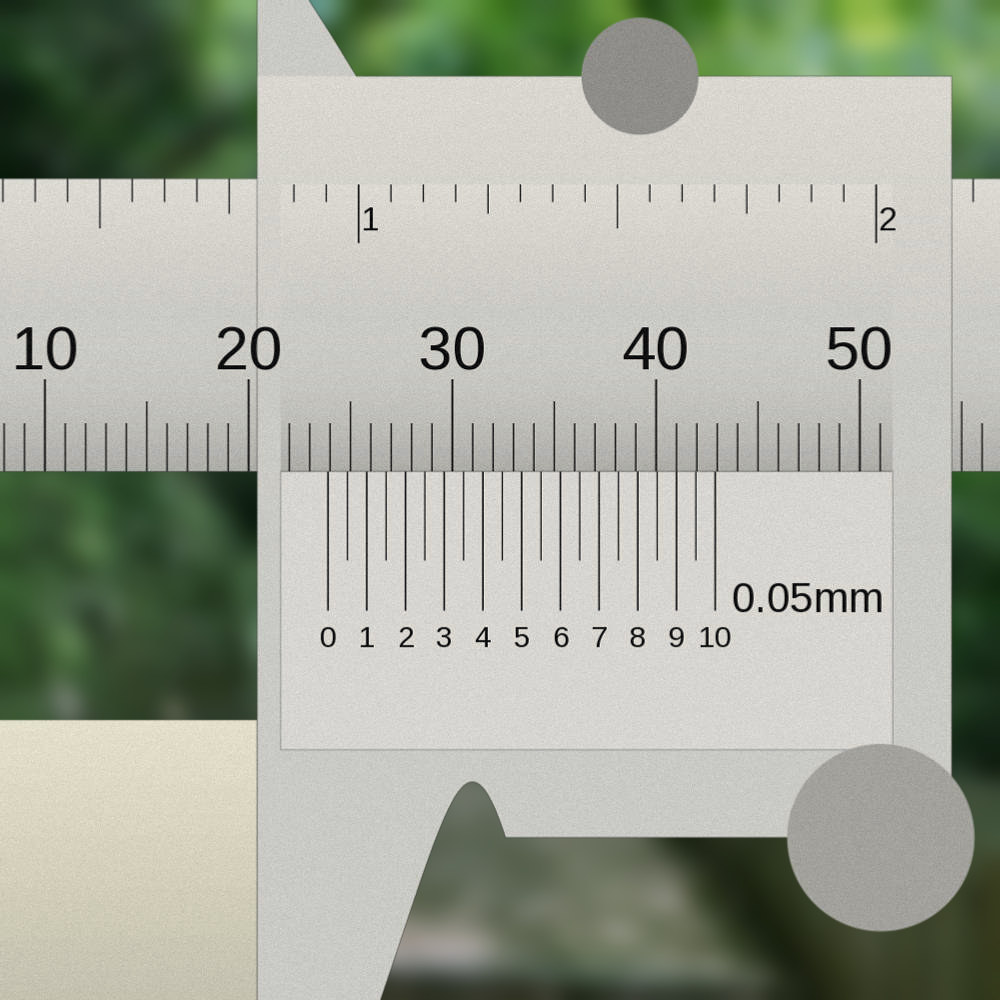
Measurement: 23.9 mm
